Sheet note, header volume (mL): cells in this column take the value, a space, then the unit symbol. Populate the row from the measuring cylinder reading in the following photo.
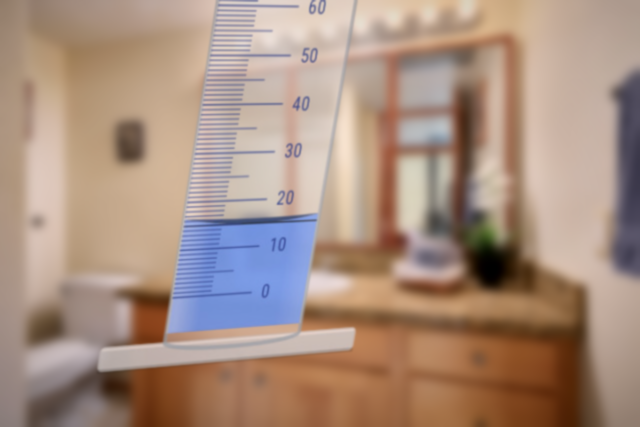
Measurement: 15 mL
